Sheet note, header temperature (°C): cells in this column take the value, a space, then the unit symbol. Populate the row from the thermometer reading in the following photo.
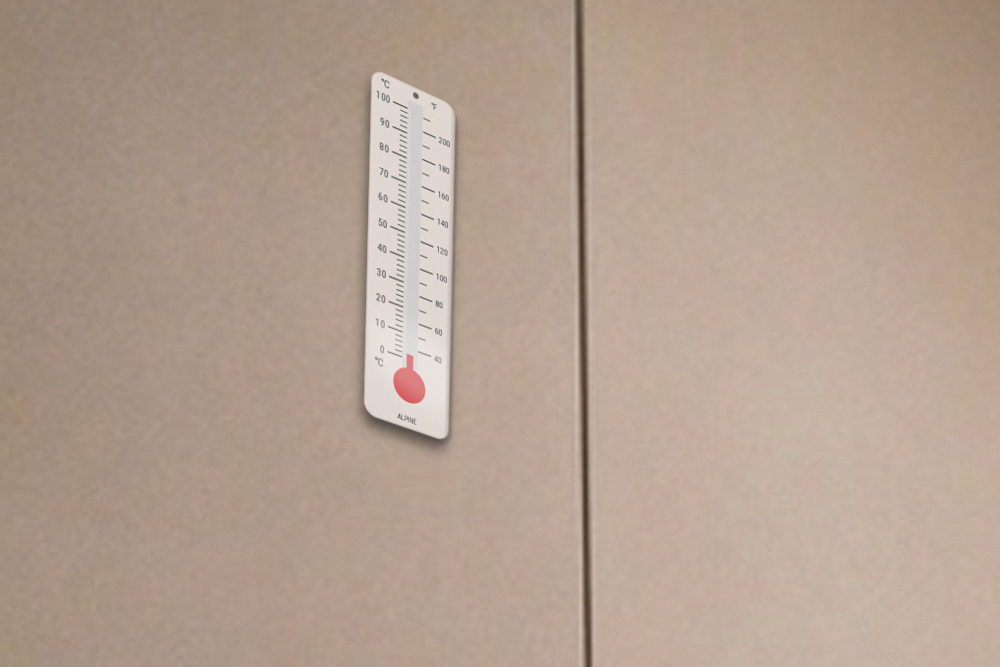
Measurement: 2 °C
